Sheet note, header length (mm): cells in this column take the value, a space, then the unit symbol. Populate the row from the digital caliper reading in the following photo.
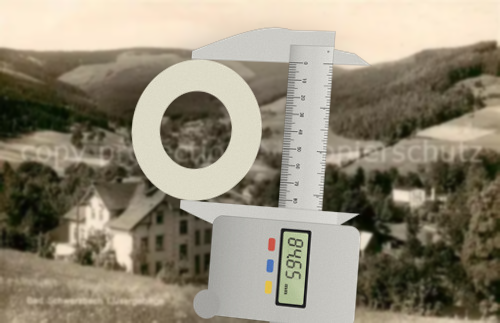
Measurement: 84.65 mm
